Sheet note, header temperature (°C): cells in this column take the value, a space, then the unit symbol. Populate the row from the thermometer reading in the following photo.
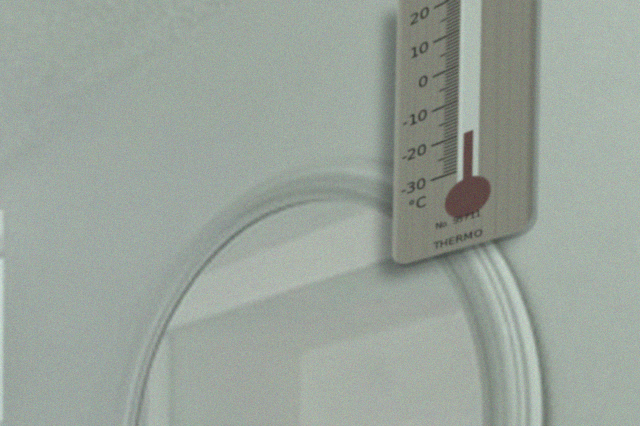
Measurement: -20 °C
